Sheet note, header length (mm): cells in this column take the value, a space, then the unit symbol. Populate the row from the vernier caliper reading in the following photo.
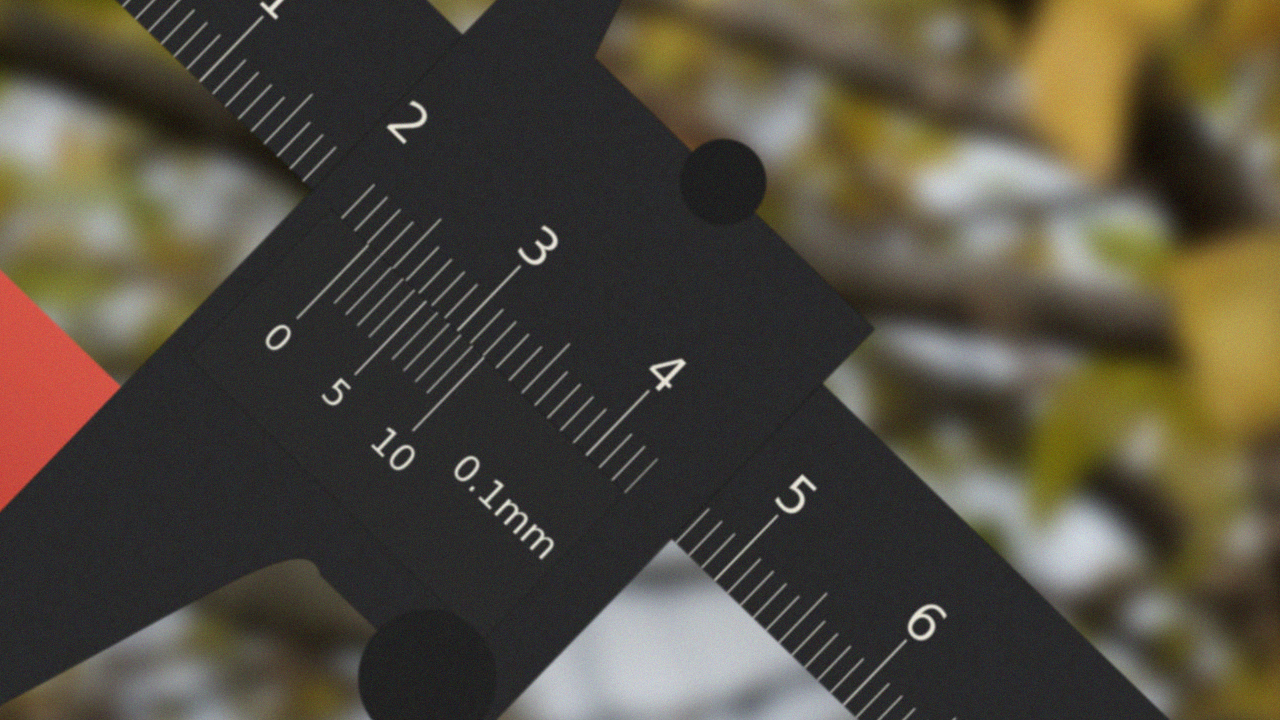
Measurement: 23.1 mm
